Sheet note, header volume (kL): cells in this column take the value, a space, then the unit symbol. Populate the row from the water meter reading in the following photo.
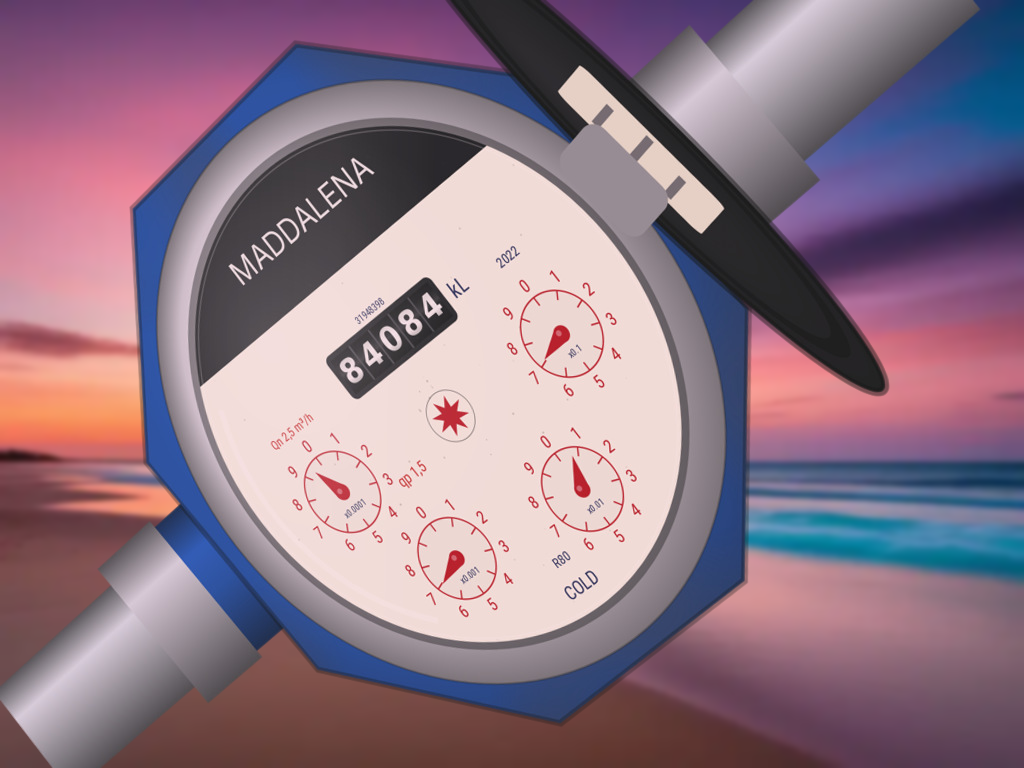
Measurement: 84084.7069 kL
